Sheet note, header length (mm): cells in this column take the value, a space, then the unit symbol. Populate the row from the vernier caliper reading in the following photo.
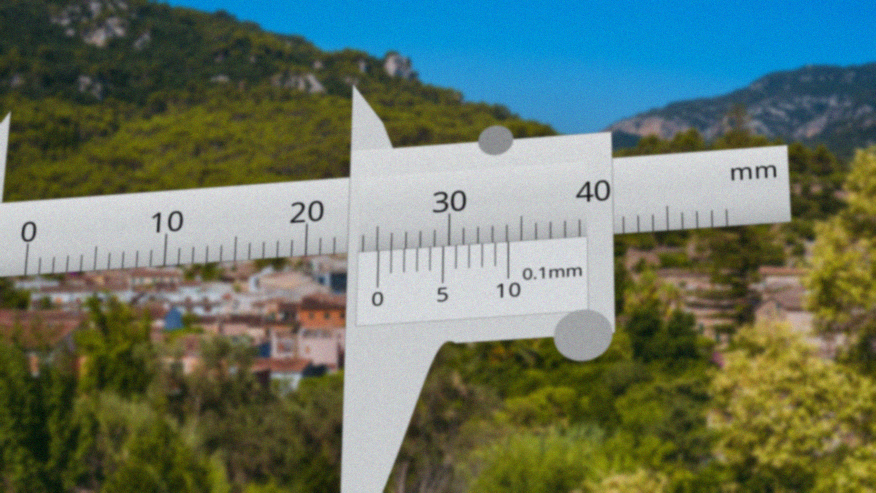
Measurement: 25.1 mm
